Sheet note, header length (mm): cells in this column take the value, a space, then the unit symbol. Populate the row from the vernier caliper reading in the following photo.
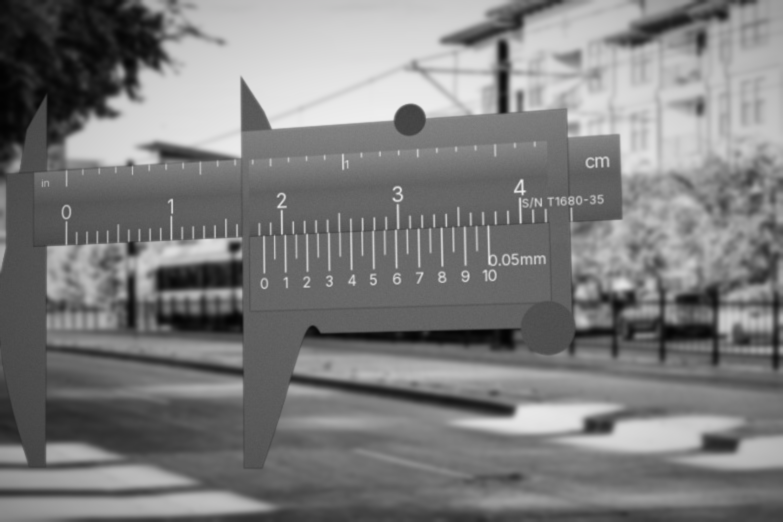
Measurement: 18.4 mm
